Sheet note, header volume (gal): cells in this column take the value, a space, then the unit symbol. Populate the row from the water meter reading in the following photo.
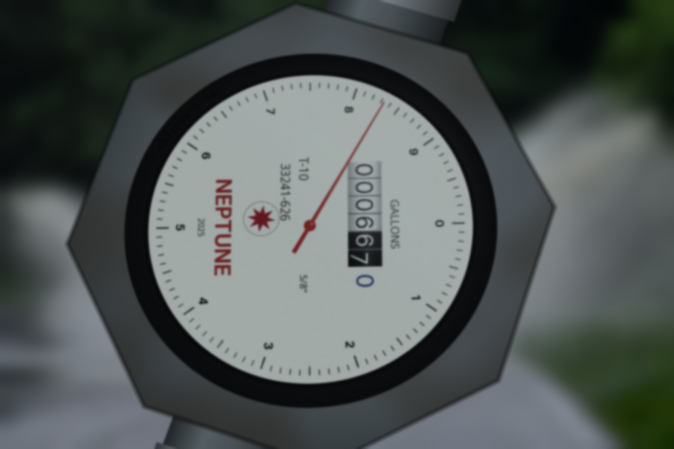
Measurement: 6668.3 gal
